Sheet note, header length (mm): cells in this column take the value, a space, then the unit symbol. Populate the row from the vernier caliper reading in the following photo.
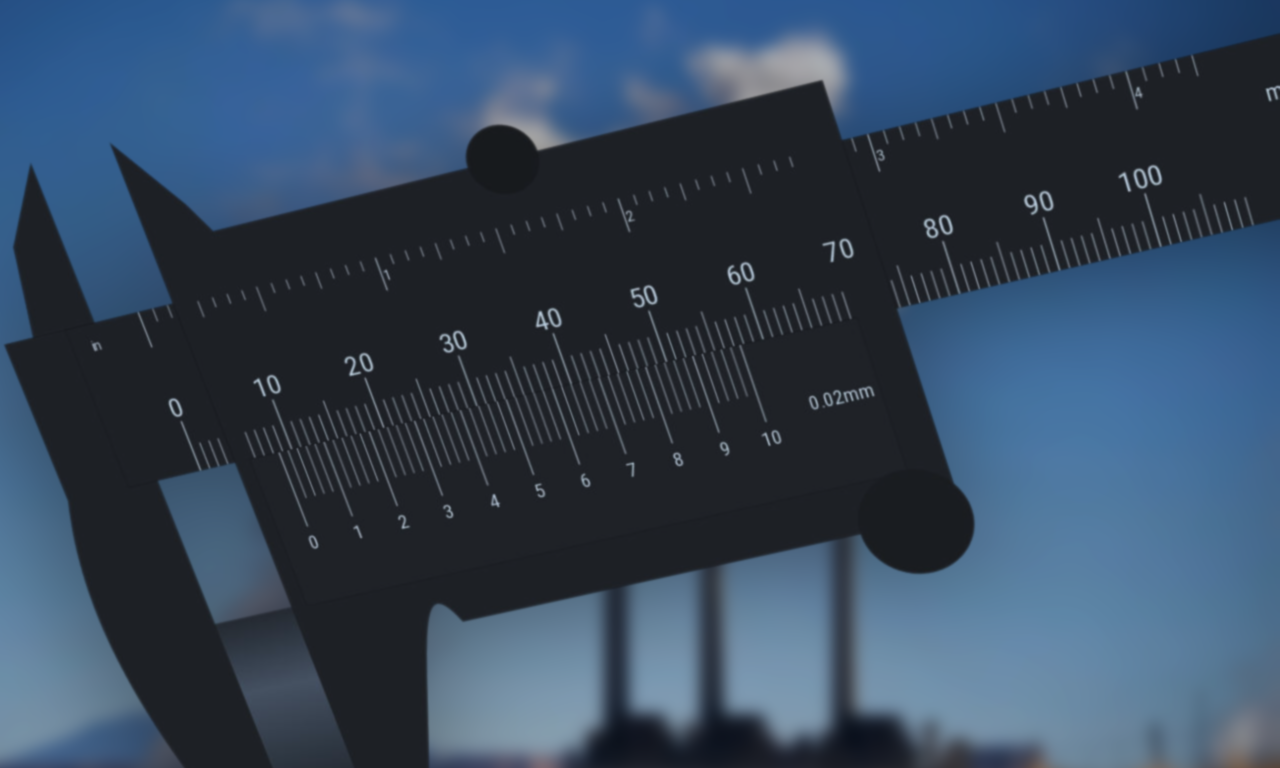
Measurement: 8.6 mm
